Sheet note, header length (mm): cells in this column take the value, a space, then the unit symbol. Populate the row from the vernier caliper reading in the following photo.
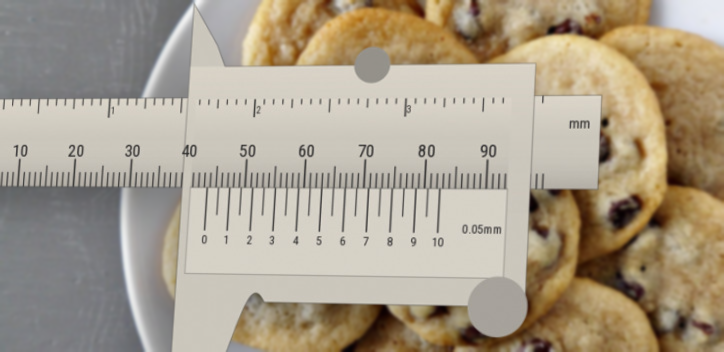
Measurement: 43.5 mm
